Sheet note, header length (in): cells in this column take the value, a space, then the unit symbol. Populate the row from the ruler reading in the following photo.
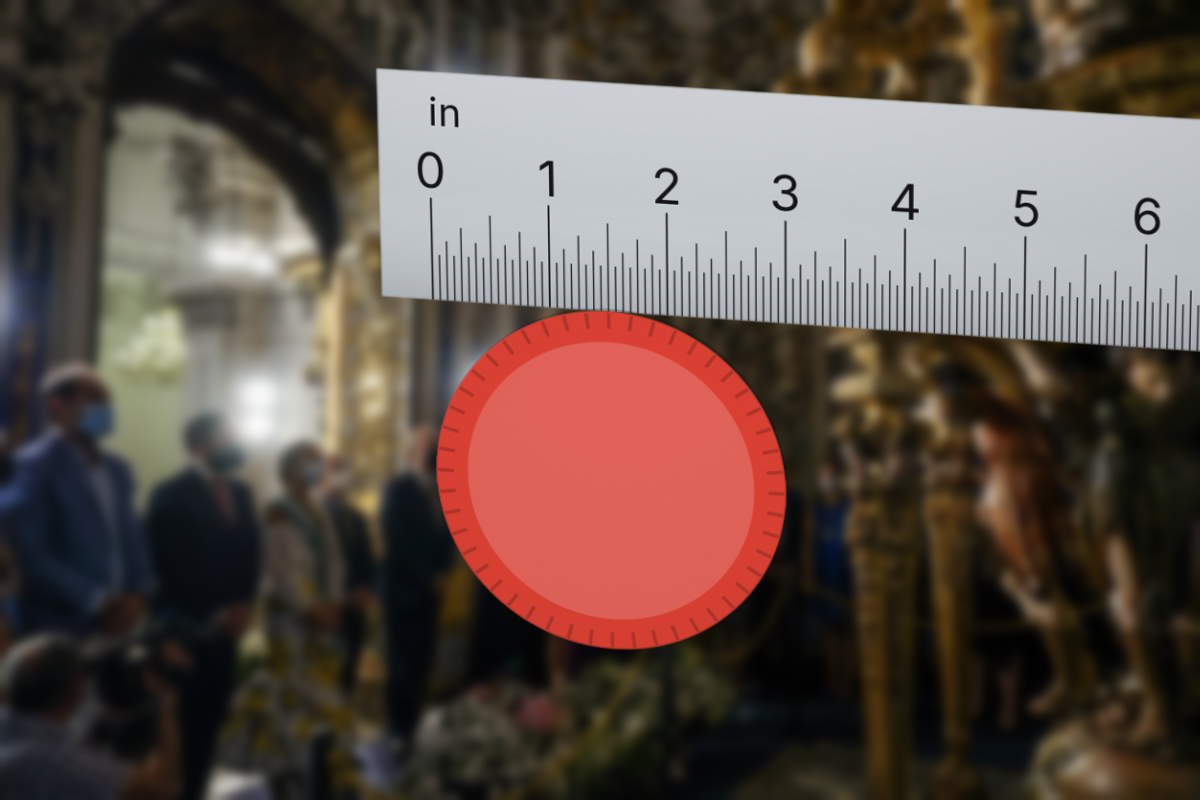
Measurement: 3 in
